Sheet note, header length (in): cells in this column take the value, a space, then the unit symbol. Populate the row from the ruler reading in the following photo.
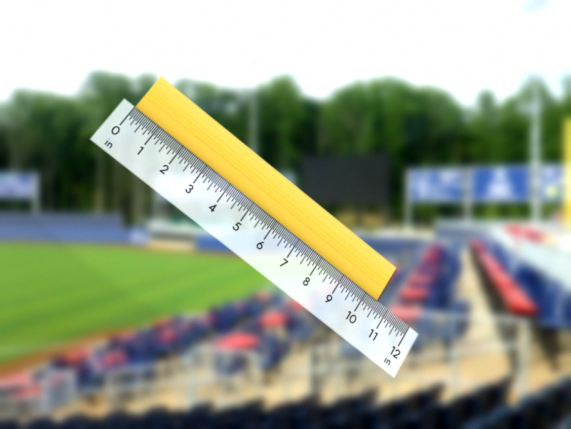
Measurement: 10.5 in
